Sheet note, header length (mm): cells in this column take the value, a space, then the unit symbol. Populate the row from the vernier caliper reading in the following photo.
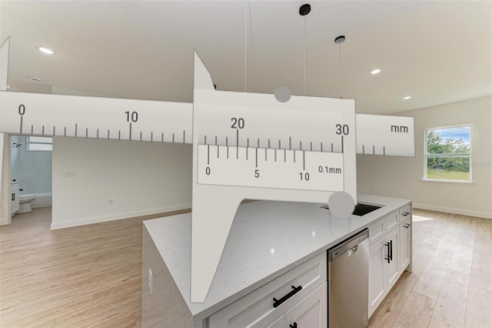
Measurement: 17.3 mm
